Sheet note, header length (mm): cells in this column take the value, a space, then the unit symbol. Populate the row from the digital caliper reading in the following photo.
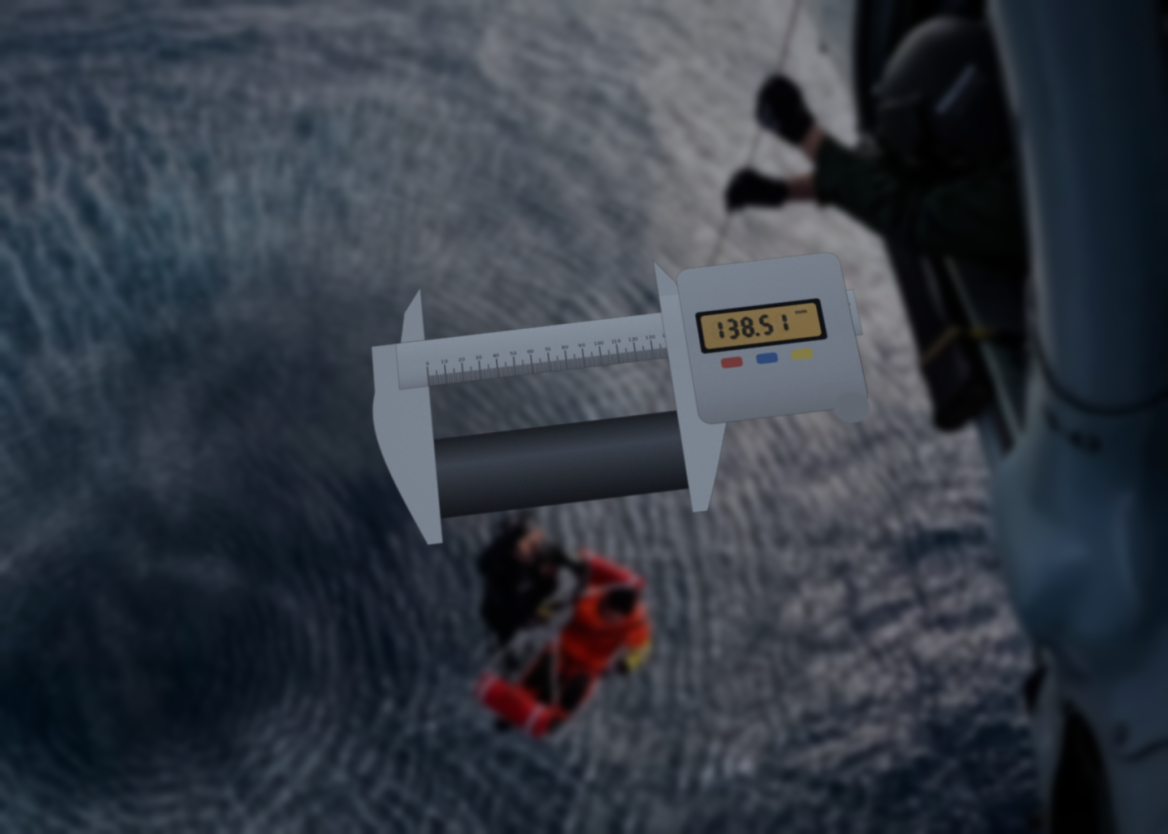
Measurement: 138.51 mm
